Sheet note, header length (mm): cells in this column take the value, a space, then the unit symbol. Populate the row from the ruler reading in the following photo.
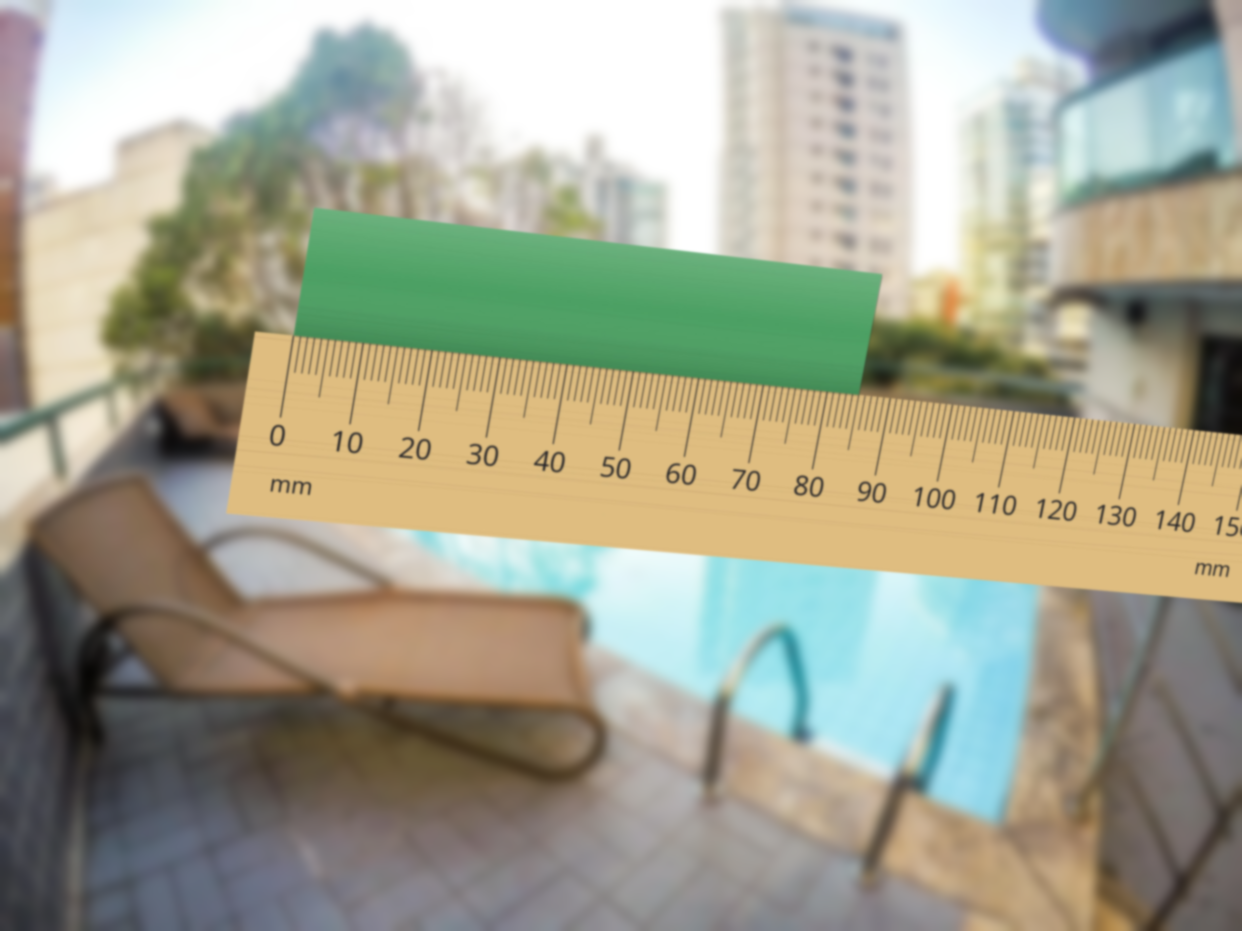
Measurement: 85 mm
